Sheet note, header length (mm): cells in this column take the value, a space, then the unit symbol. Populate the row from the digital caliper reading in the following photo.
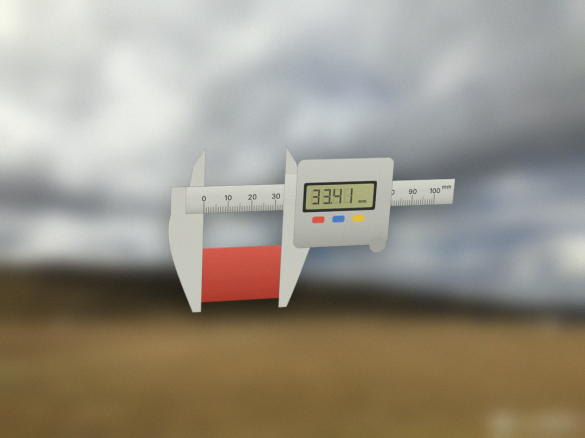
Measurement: 33.41 mm
